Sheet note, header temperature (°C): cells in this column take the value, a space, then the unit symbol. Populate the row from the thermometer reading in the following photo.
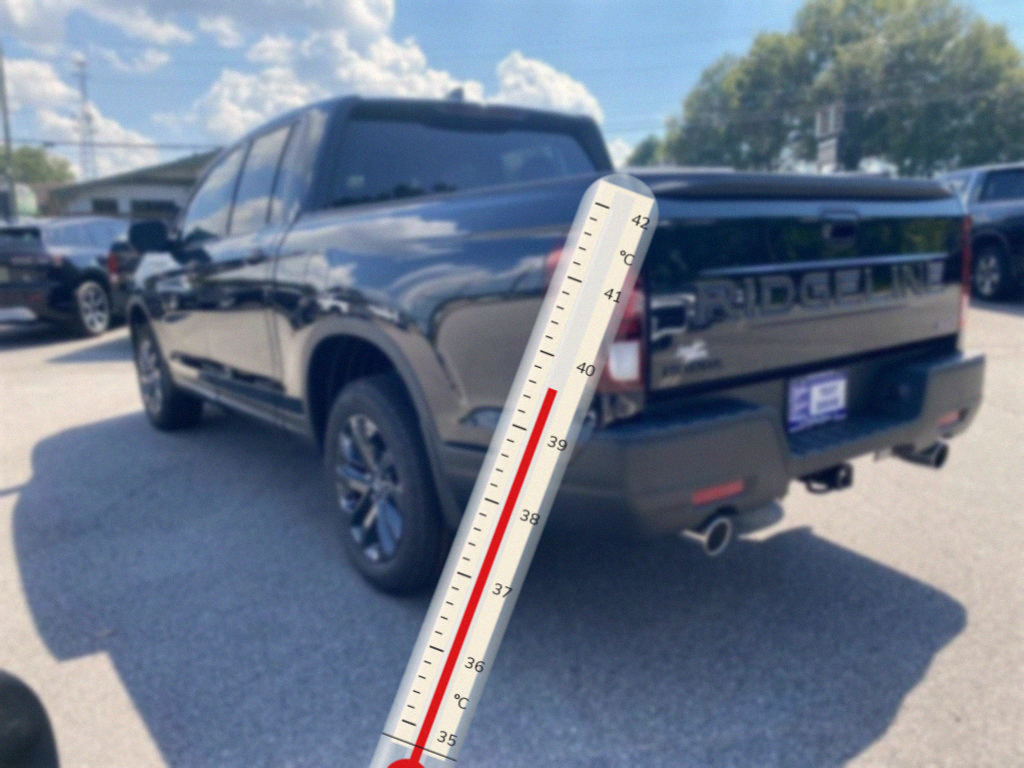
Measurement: 39.6 °C
